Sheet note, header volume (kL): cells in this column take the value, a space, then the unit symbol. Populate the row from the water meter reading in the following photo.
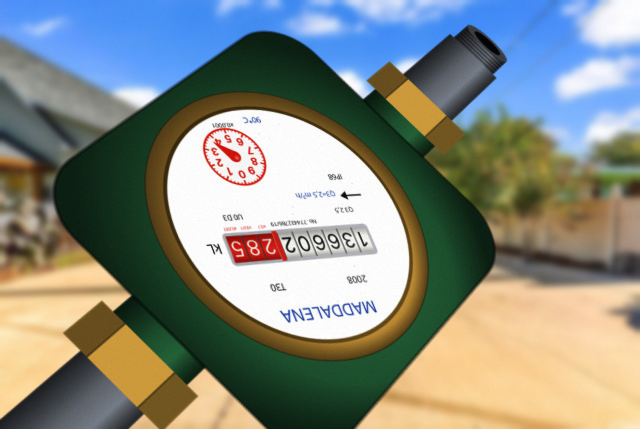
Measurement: 136602.2853 kL
